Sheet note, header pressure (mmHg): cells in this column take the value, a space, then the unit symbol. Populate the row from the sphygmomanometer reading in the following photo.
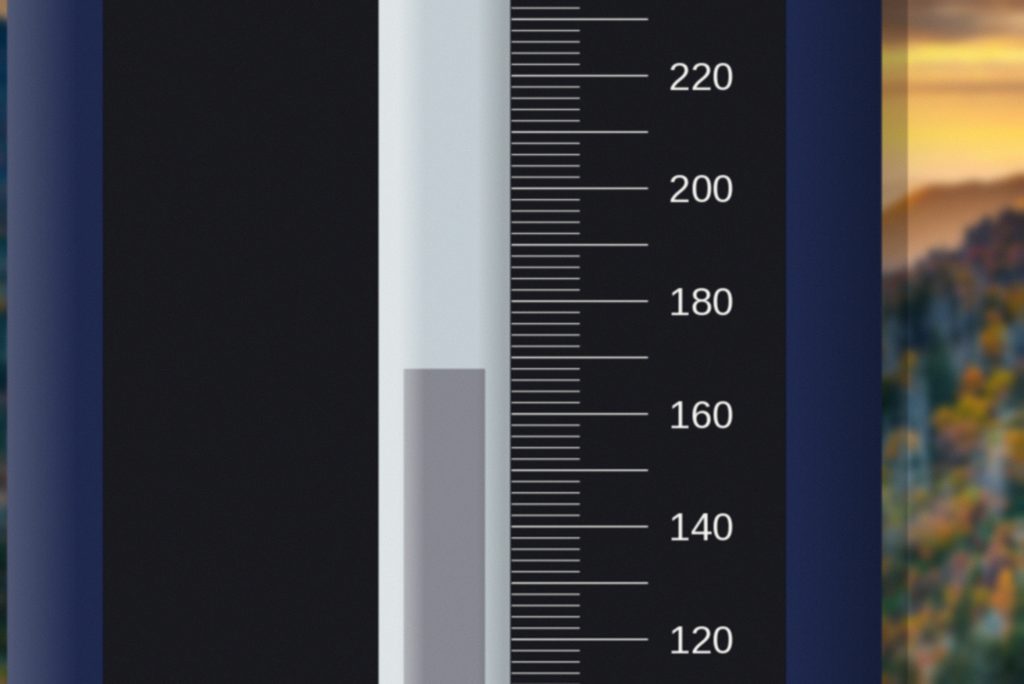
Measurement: 168 mmHg
